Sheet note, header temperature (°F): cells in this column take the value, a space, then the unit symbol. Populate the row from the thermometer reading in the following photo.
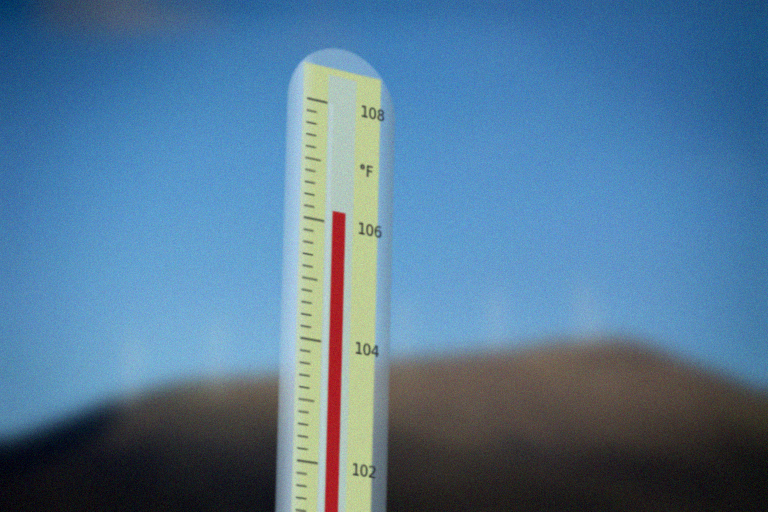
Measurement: 106.2 °F
